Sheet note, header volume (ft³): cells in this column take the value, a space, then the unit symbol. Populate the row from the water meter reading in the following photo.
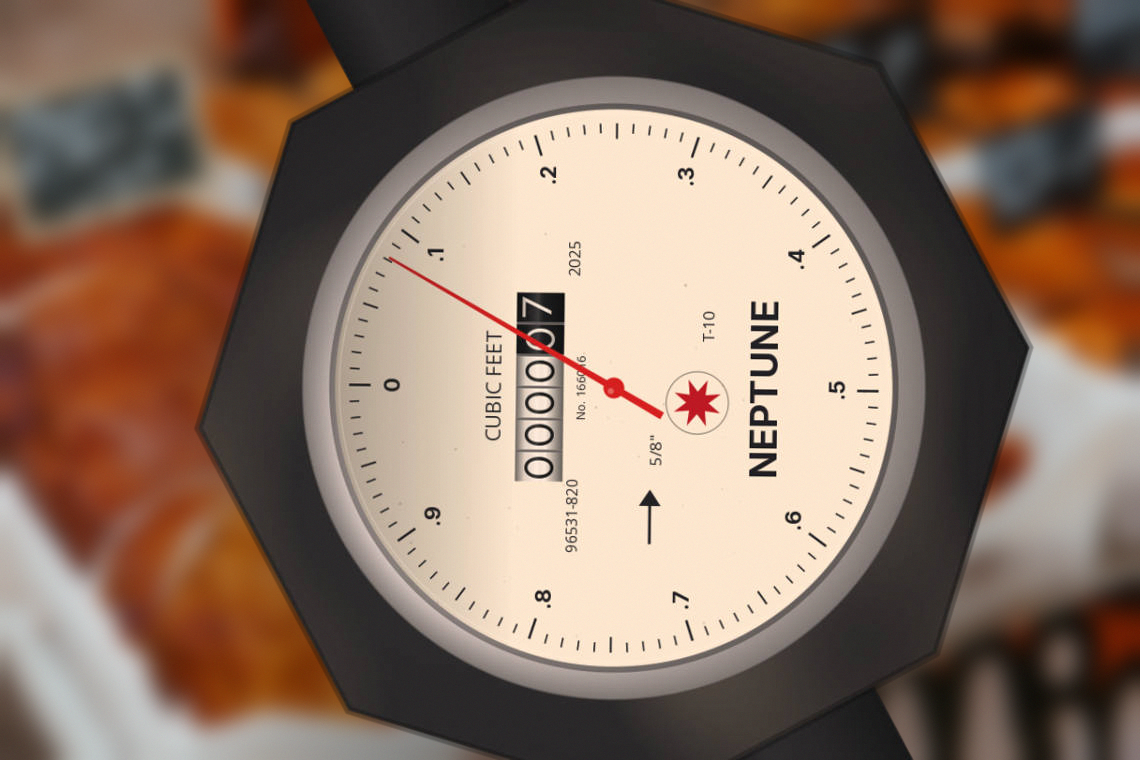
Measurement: 7.08 ft³
